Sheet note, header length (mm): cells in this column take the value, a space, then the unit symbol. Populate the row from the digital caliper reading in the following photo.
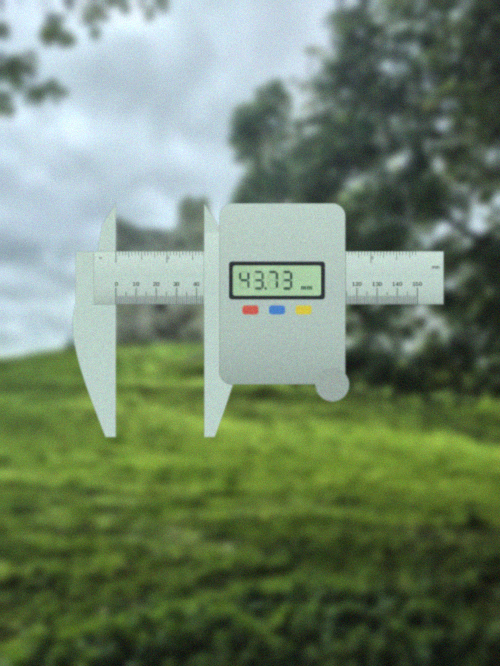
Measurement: 43.73 mm
